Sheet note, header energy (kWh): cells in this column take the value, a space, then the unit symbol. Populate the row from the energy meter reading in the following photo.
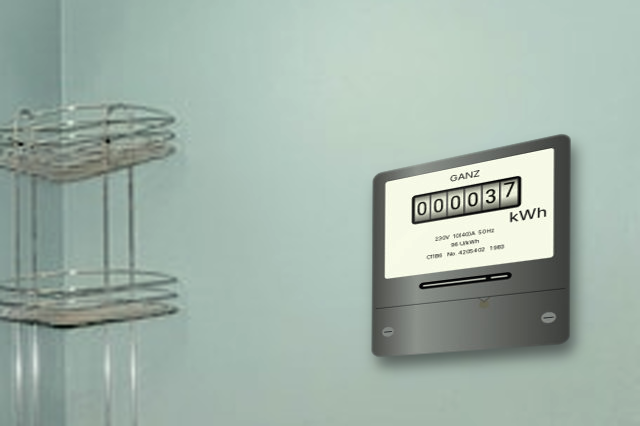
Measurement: 37 kWh
